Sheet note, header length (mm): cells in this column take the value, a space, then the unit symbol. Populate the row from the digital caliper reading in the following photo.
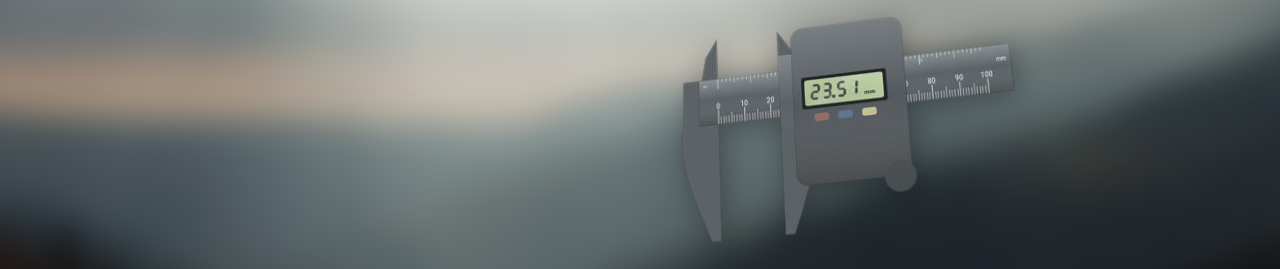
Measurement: 23.51 mm
